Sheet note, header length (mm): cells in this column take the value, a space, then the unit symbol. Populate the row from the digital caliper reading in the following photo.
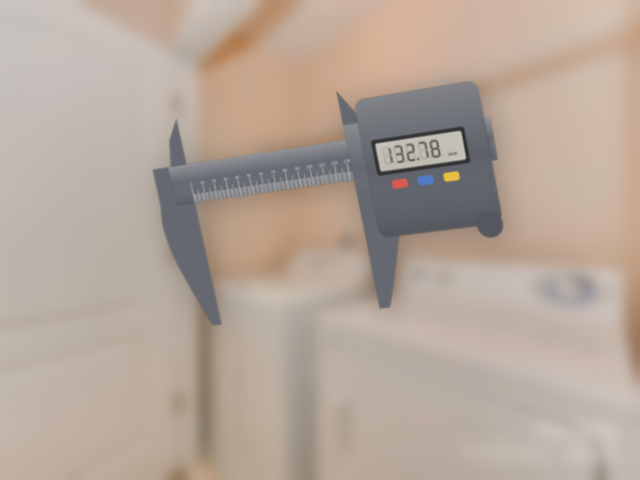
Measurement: 132.78 mm
